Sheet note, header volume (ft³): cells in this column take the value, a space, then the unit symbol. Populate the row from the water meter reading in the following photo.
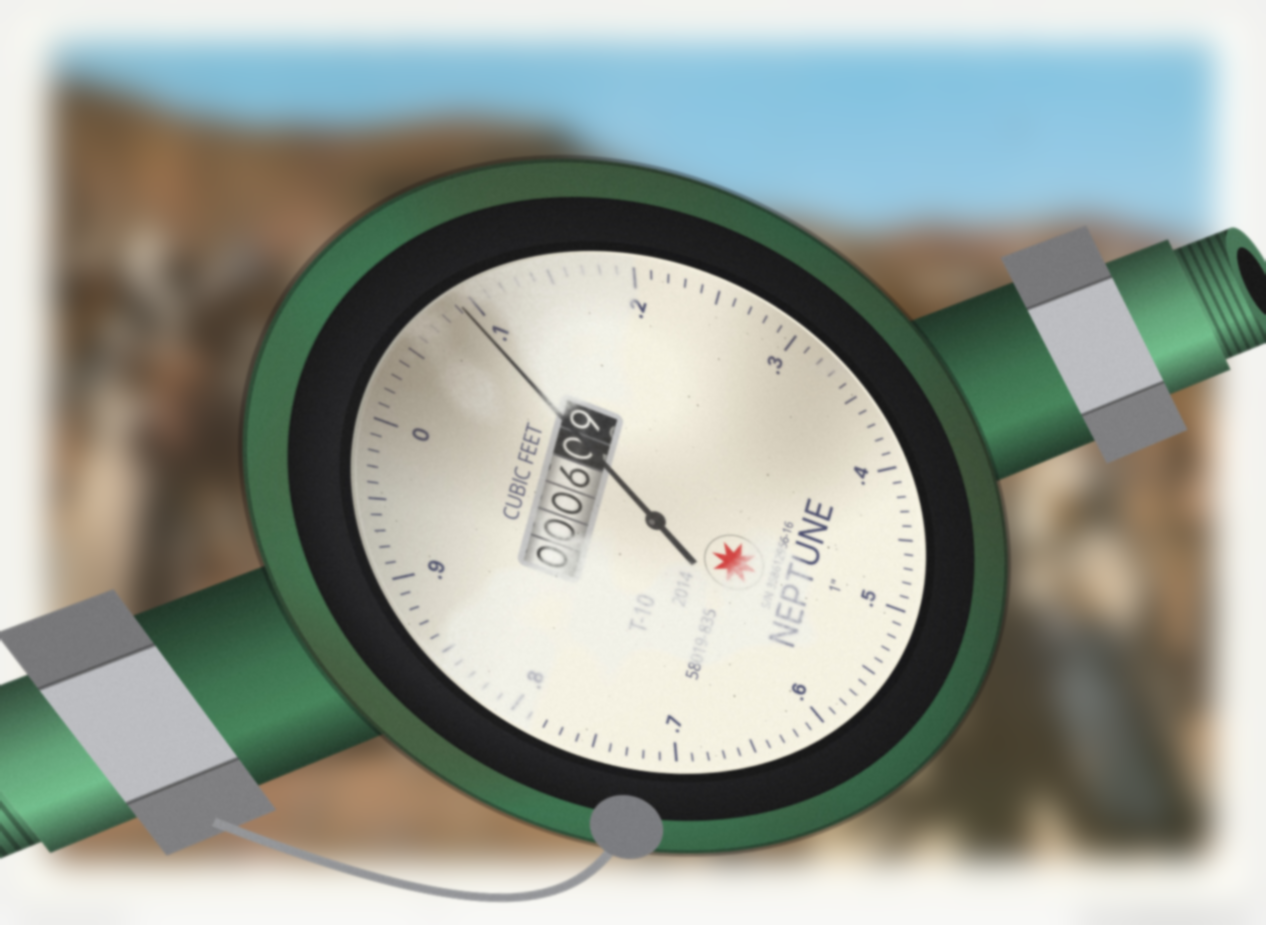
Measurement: 609.09 ft³
